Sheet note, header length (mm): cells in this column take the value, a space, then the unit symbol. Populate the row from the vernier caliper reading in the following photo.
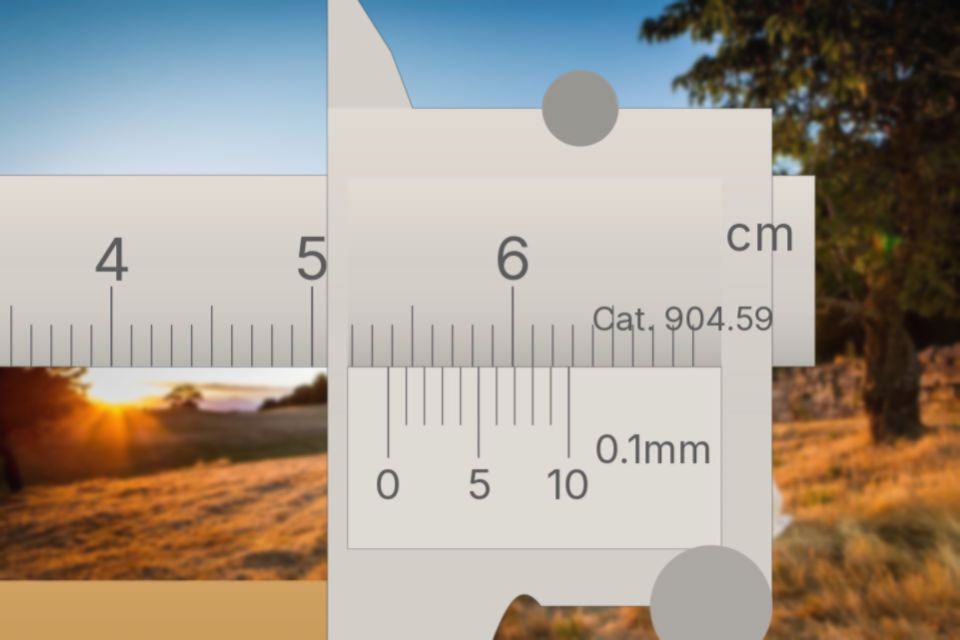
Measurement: 53.8 mm
